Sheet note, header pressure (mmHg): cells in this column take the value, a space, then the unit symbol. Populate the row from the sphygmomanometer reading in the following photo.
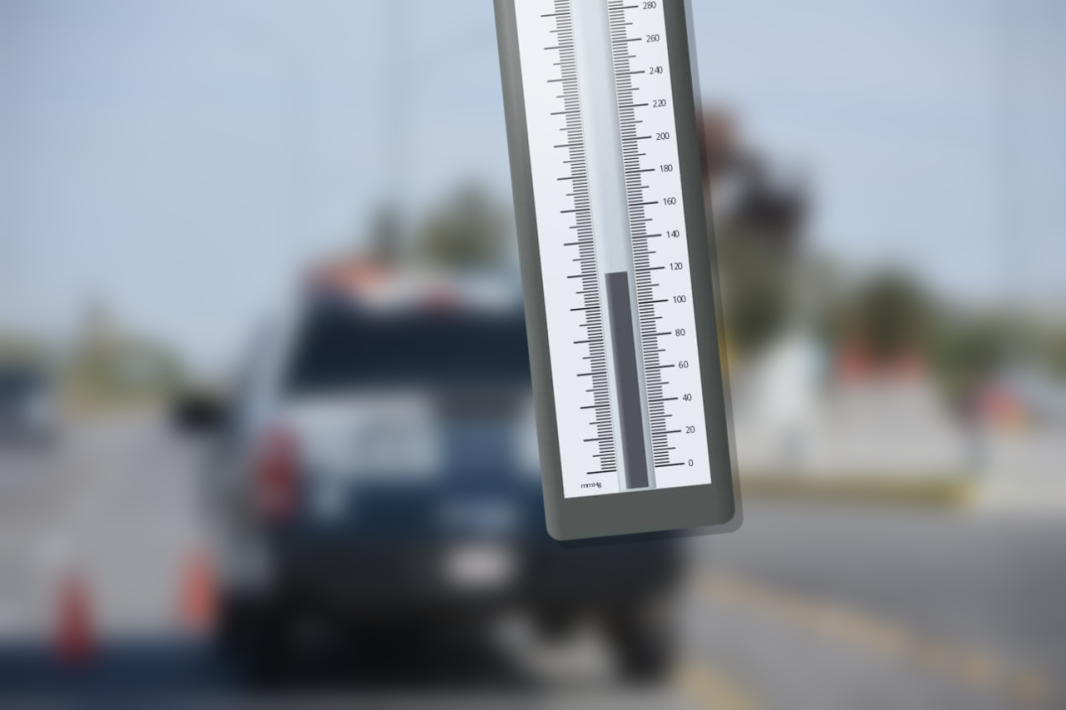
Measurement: 120 mmHg
